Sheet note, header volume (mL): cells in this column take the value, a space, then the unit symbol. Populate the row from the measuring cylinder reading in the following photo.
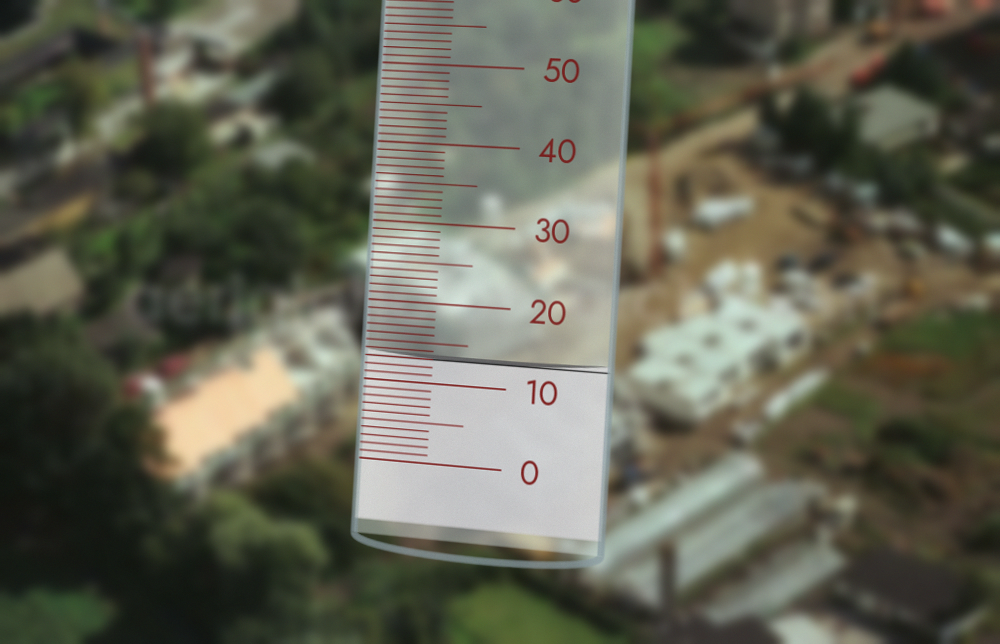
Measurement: 13 mL
